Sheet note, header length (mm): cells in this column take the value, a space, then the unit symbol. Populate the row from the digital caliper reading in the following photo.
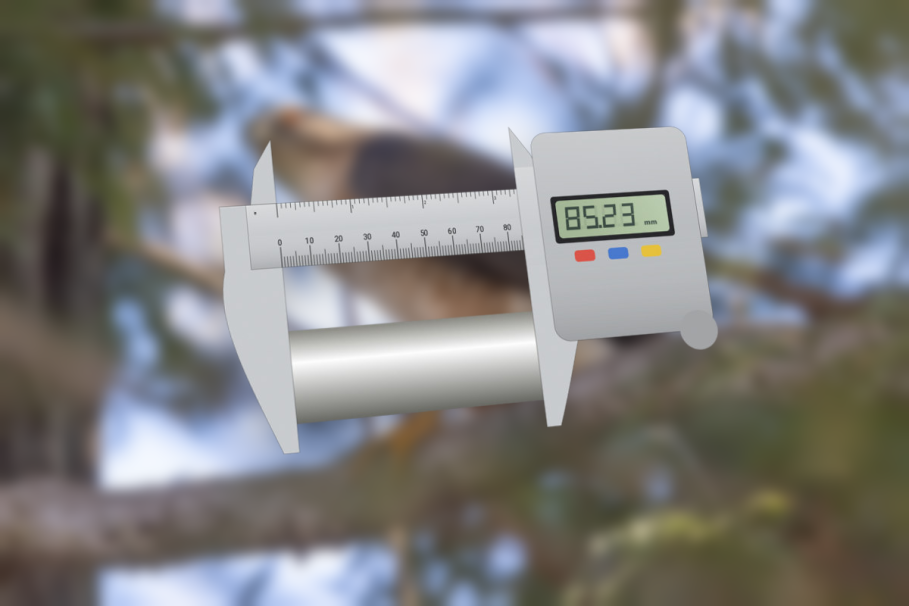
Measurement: 85.23 mm
